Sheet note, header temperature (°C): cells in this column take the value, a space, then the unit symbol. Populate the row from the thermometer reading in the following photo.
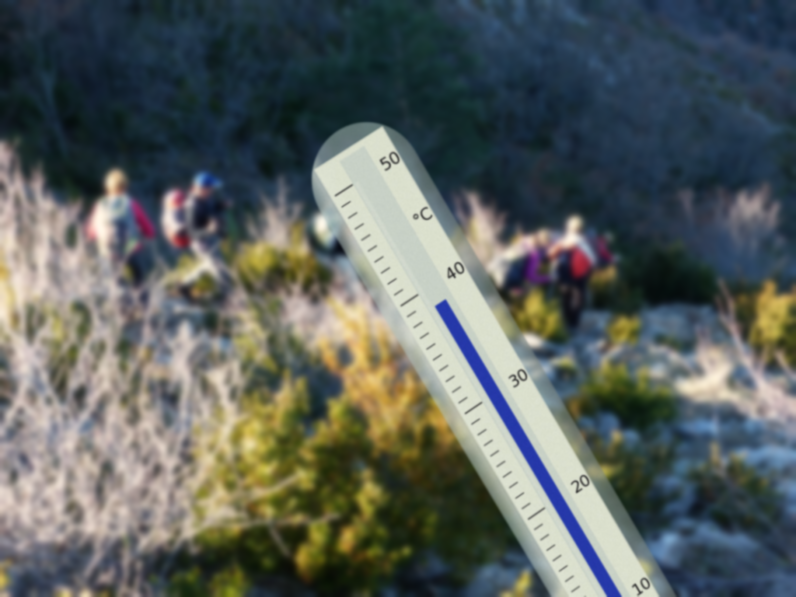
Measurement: 38.5 °C
